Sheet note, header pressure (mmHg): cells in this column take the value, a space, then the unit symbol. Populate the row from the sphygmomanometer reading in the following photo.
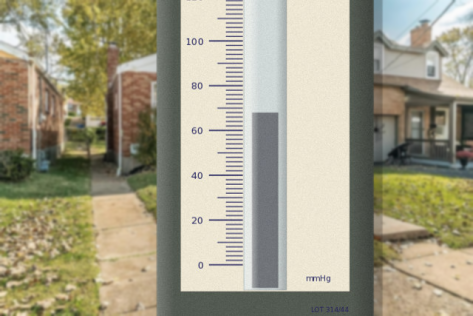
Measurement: 68 mmHg
